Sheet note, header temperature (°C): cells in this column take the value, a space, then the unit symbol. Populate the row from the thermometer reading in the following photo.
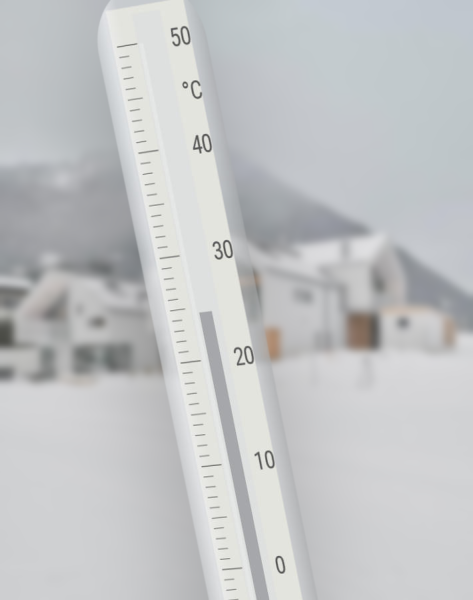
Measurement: 24.5 °C
